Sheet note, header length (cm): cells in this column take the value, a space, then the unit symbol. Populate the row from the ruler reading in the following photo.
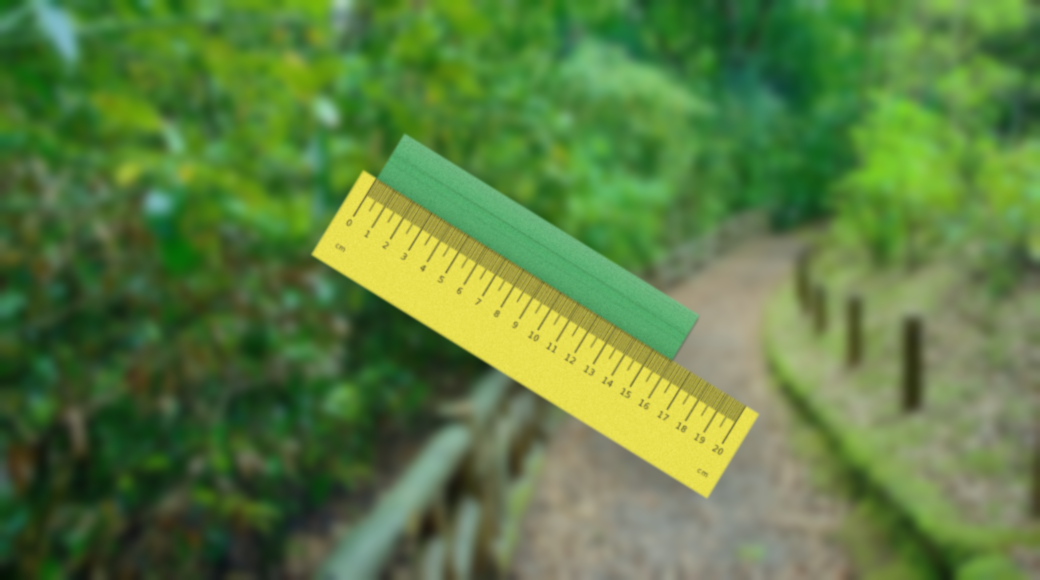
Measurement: 16 cm
